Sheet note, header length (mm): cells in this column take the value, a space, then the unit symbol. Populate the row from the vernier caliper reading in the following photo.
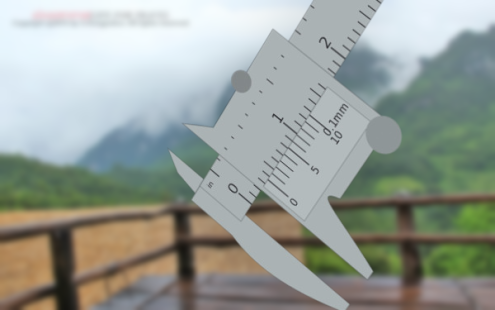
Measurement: 3.6 mm
